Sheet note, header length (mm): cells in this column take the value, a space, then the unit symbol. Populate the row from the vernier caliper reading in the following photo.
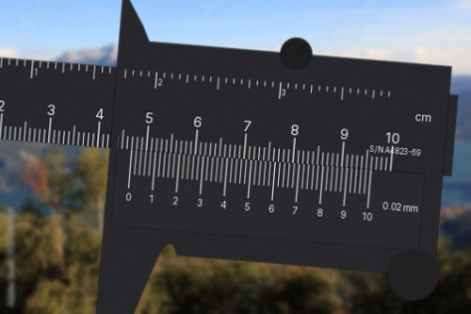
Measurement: 47.0 mm
